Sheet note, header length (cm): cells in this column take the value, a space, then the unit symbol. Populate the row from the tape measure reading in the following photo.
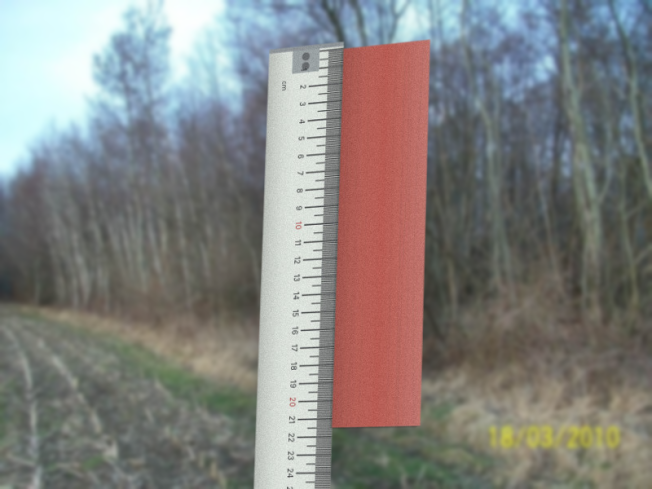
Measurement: 21.5 cm
